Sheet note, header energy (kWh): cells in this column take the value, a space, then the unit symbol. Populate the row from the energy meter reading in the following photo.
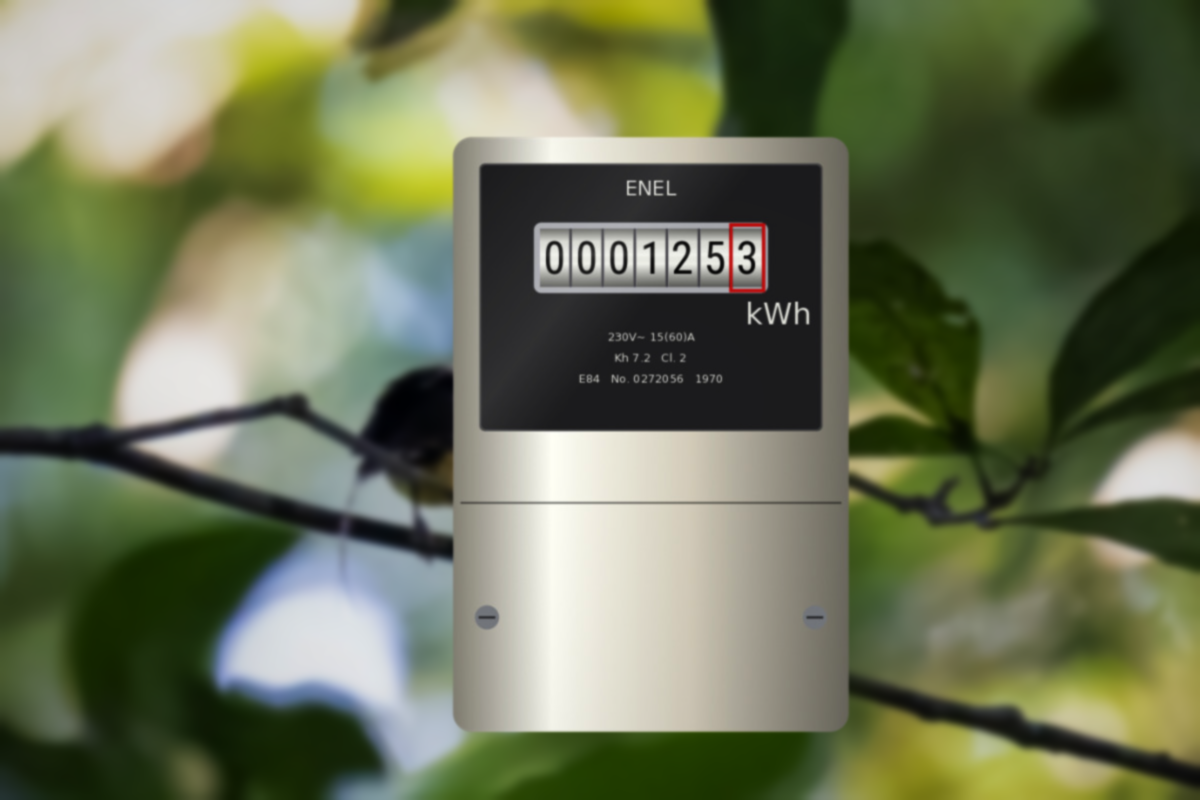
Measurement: 125.3 kWh
